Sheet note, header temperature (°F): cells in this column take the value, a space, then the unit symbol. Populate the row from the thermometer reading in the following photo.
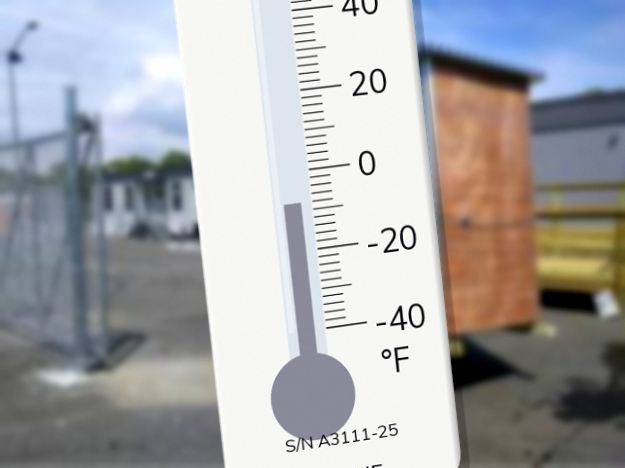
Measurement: -8 °F
